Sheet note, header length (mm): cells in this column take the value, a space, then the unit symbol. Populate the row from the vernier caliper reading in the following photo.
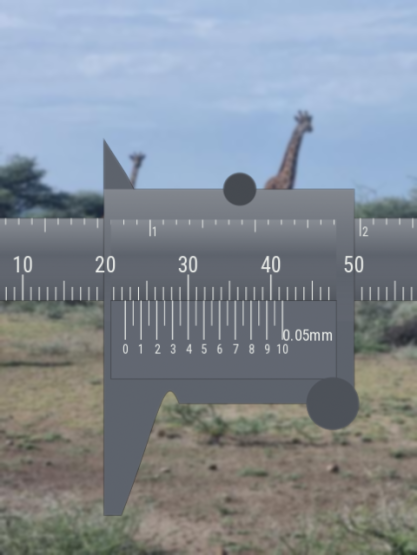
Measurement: 22.4 mm
